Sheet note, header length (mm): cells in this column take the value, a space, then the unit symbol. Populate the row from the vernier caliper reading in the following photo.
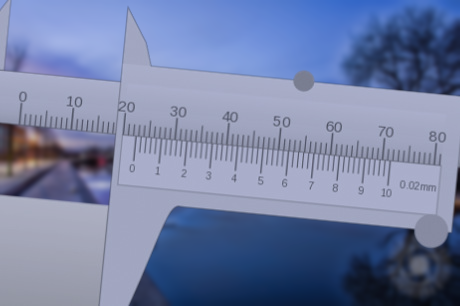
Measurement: 22.5 mm
